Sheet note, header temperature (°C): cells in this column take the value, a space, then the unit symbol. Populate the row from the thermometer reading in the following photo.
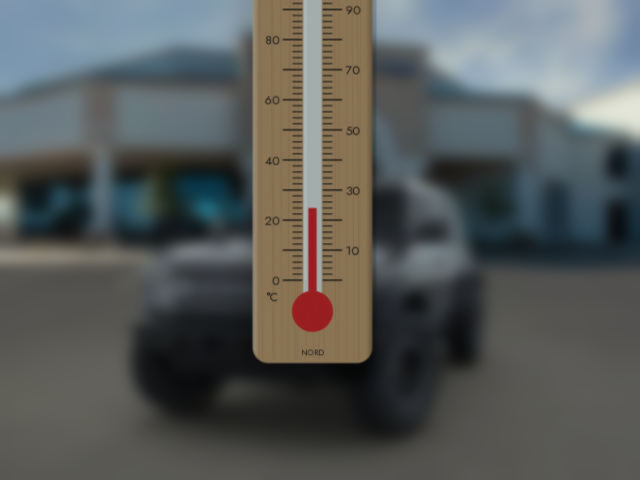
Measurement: 24 °C
